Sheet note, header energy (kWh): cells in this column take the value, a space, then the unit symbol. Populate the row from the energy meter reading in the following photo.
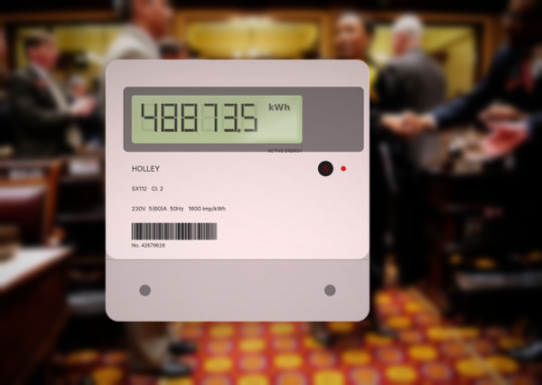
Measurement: 48873.5 kWh
